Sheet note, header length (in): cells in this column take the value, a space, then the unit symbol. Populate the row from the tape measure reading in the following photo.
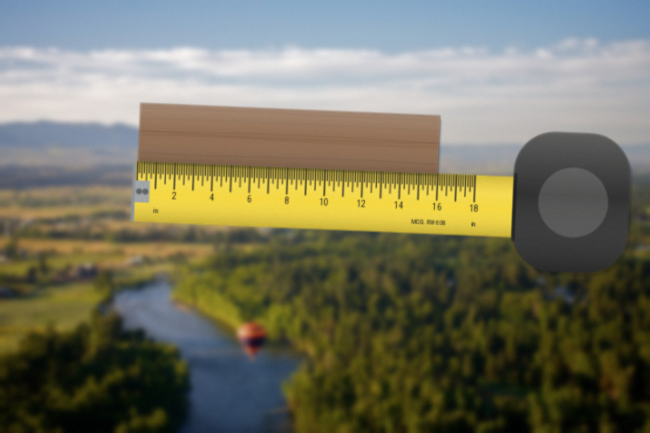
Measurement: 16 in
